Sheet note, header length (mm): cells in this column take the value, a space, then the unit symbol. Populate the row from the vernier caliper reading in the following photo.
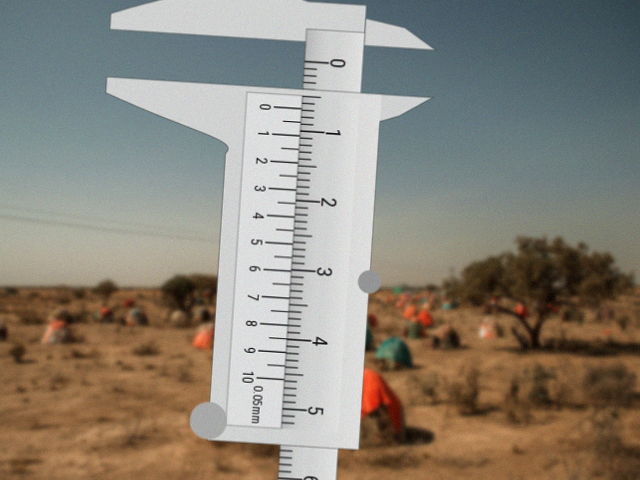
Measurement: 6.8 mm
